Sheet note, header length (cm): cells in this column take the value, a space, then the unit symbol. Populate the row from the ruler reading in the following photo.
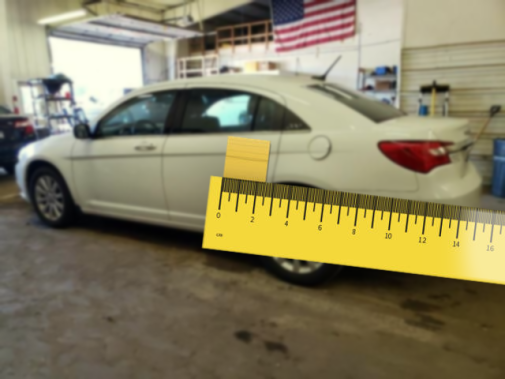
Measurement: 2.5 cm
